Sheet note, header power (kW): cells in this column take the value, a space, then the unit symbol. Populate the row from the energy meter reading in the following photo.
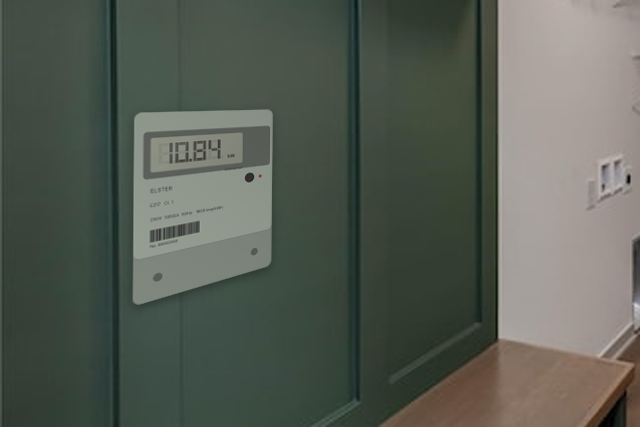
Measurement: 10.84 kW
